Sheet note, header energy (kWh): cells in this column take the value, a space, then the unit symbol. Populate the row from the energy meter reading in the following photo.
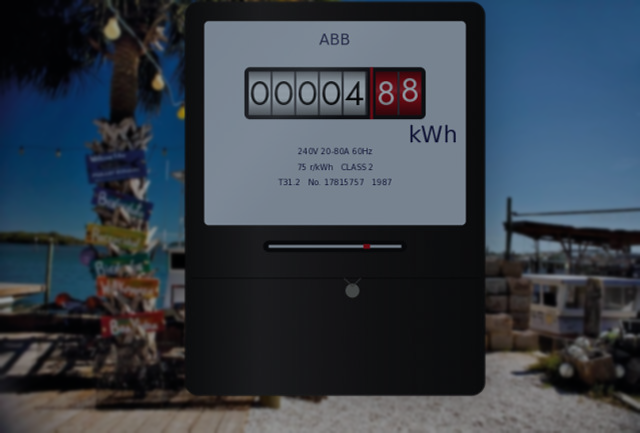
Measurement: 4.88 kWh
